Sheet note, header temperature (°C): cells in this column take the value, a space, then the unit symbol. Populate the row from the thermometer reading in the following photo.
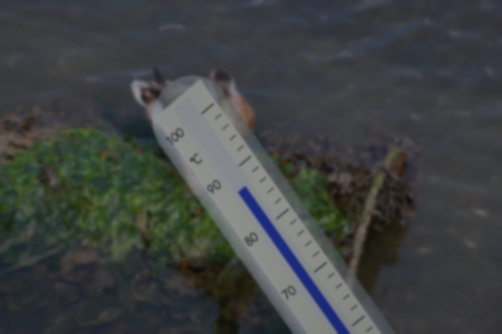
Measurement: 87 °C
